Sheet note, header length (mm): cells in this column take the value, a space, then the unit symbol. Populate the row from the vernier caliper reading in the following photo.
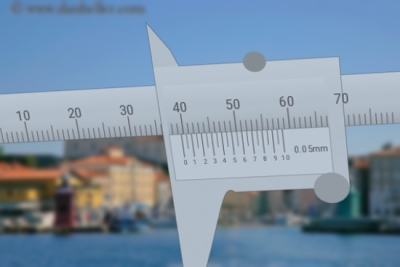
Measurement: 39.6 mm
